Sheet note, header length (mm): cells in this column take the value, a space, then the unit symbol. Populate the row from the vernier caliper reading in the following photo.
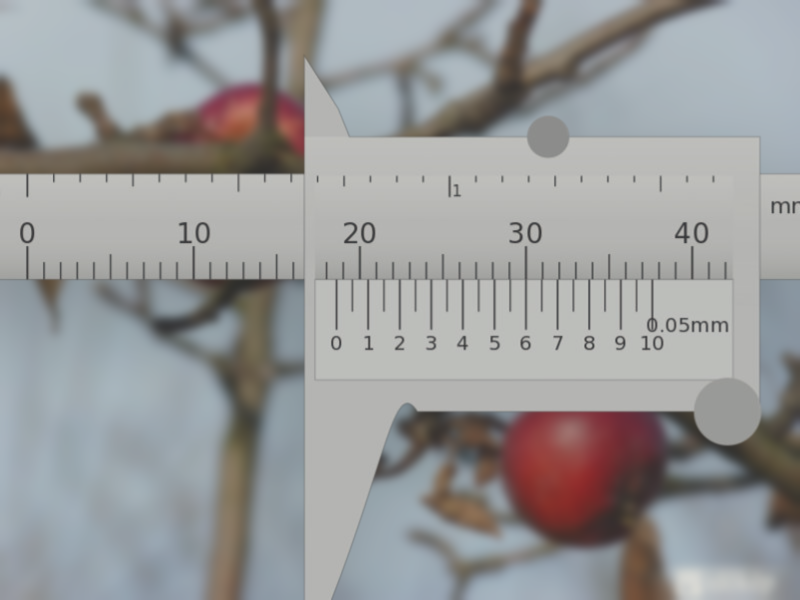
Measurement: 18.6 mm
